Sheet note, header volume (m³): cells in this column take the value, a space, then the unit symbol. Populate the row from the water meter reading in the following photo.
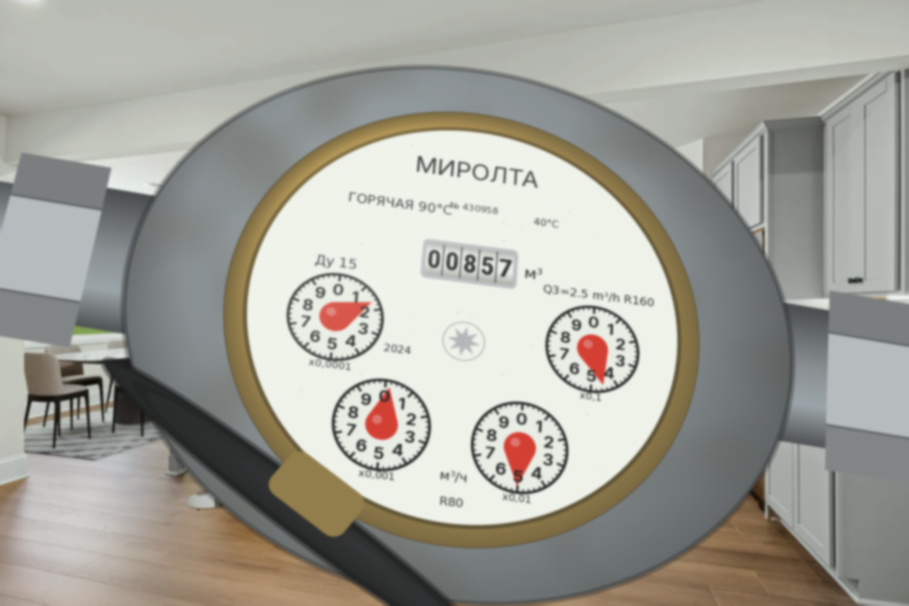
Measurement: 857.4501 m³
